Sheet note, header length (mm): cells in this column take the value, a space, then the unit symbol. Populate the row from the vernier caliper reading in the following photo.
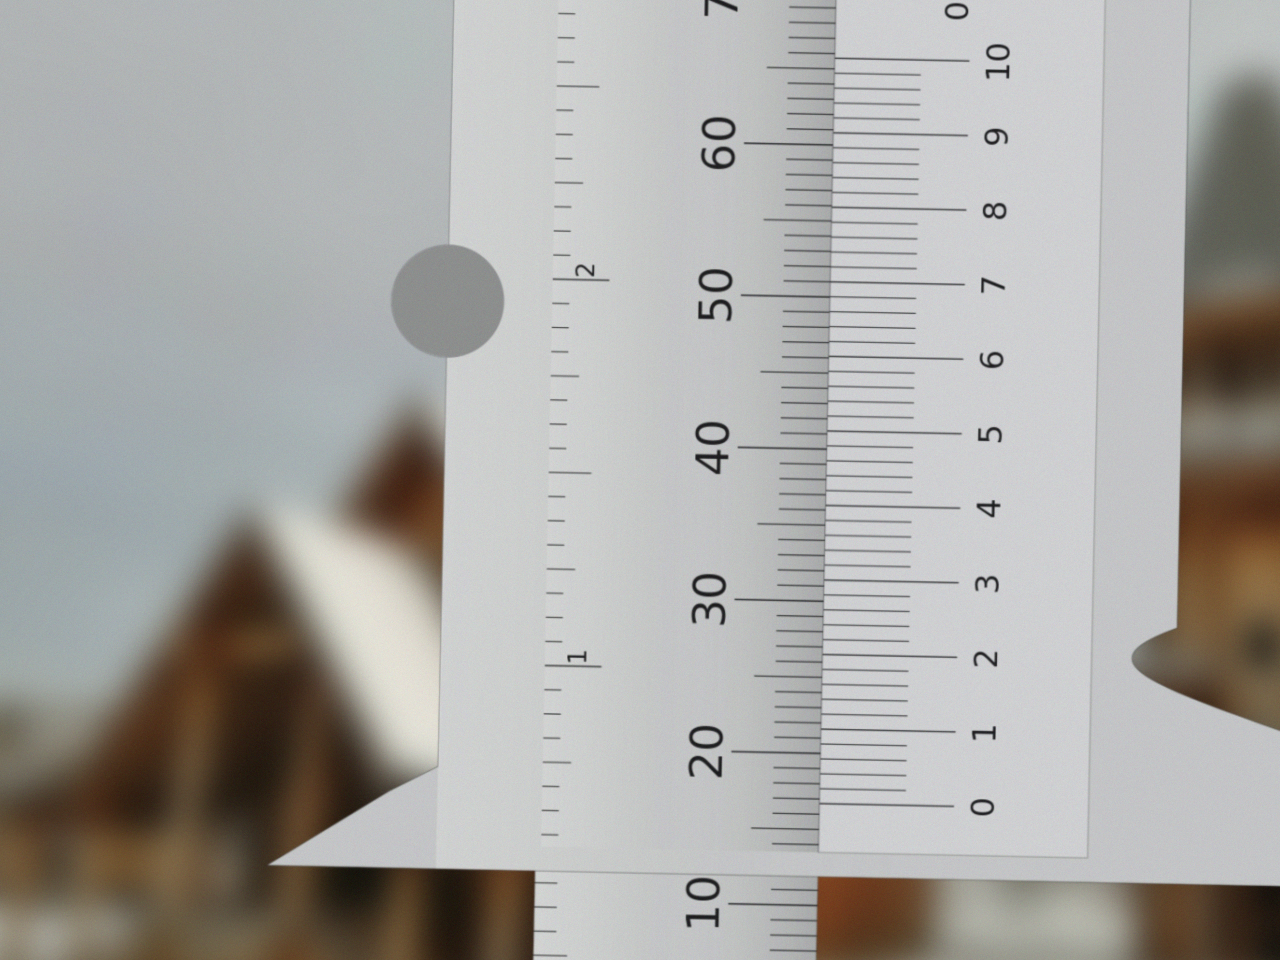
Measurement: 16.7 mm
